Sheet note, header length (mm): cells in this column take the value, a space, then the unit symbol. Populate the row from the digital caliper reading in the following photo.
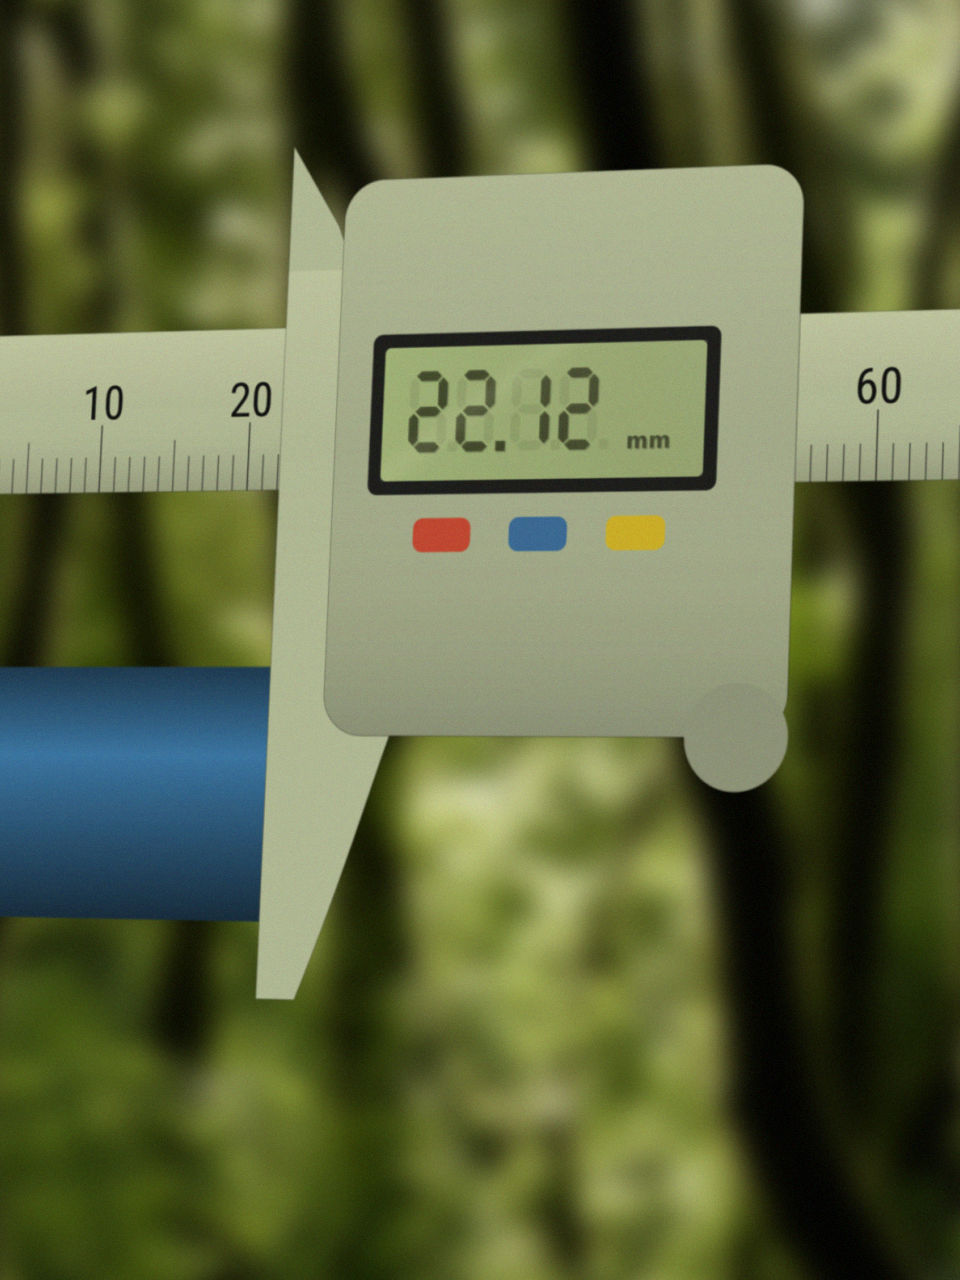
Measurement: 22.12 mm
